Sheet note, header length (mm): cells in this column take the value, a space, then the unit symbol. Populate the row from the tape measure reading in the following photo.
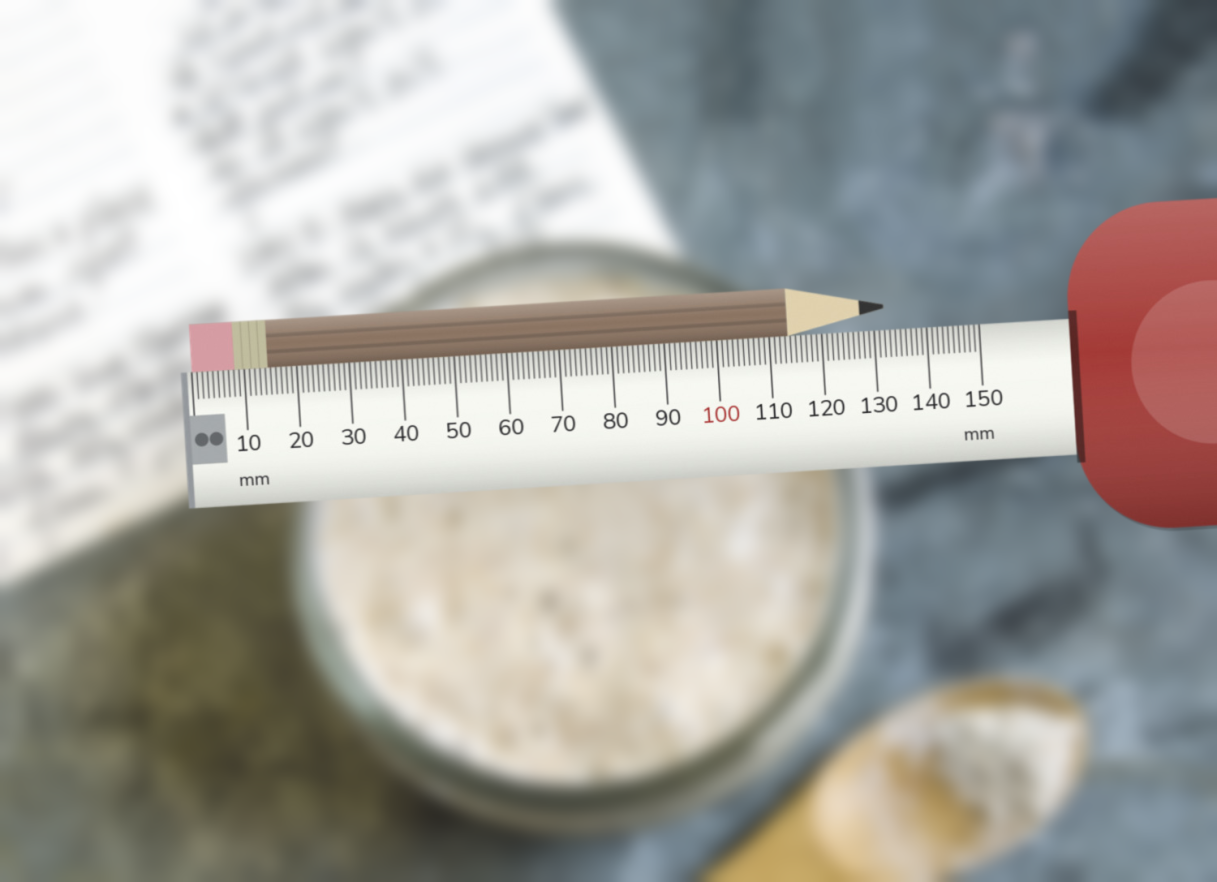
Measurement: 132 mm
